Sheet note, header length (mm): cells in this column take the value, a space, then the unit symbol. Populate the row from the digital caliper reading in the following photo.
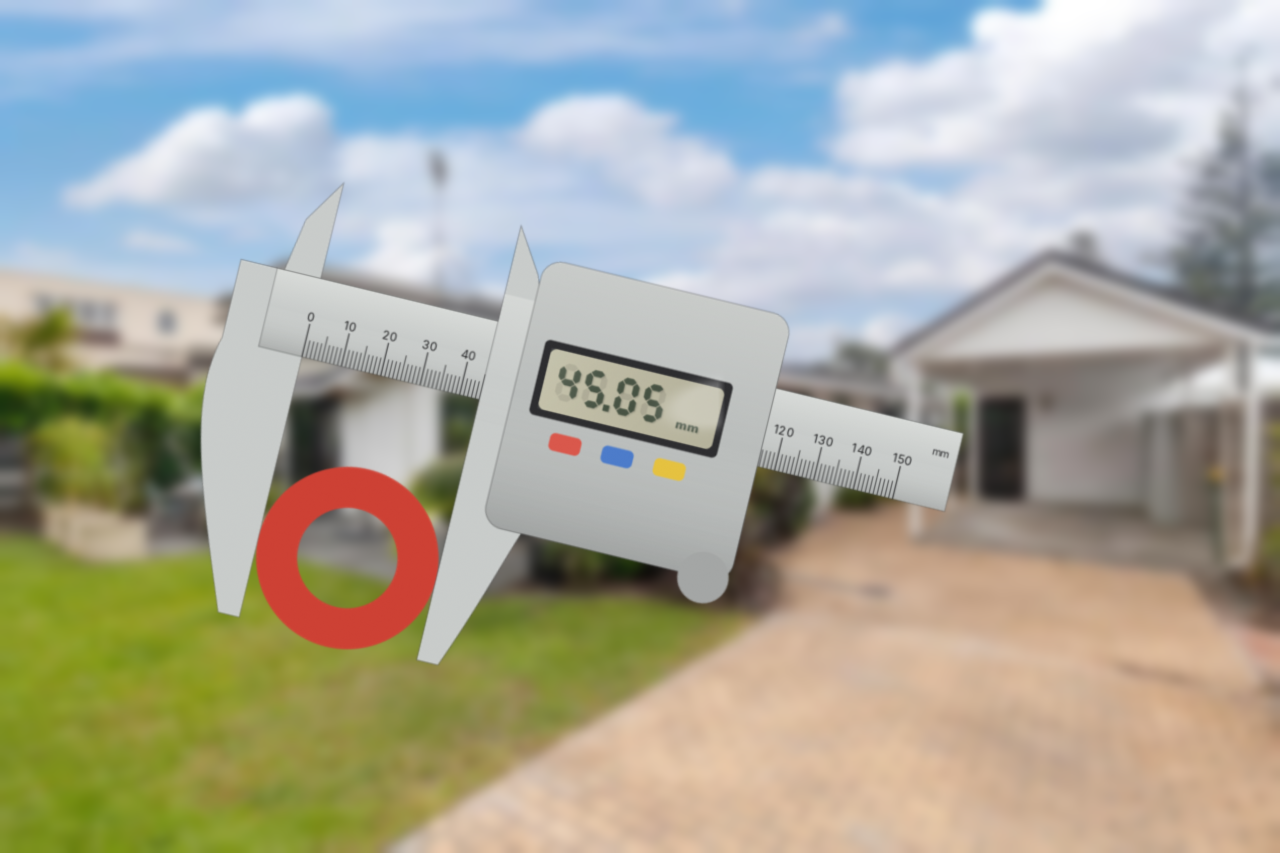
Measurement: 45.05 mm
